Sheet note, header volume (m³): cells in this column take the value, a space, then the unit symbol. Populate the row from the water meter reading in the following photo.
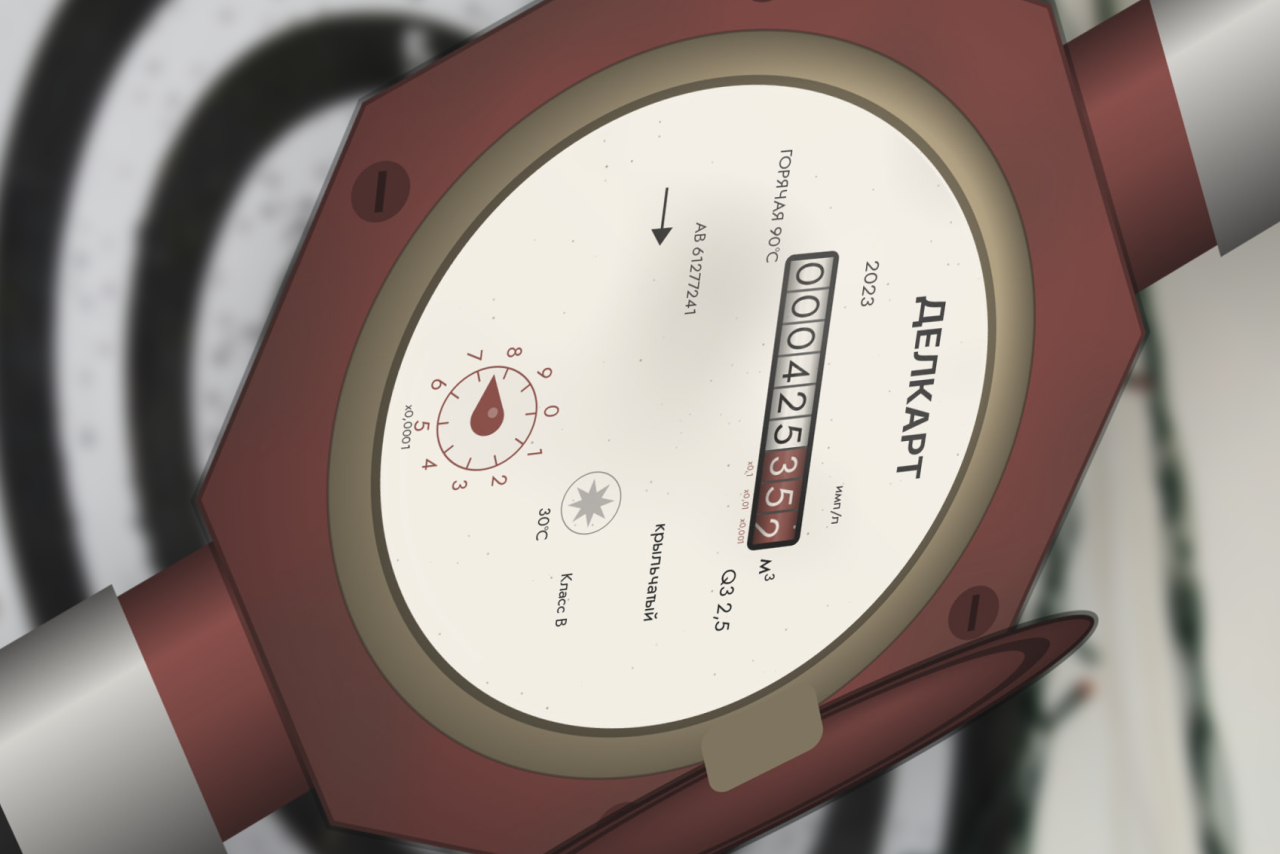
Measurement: 425.3517 m³
